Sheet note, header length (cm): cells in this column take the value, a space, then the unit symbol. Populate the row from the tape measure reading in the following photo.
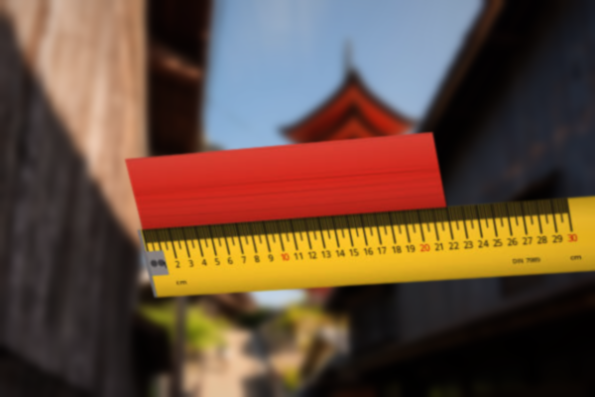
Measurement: 22 cm
